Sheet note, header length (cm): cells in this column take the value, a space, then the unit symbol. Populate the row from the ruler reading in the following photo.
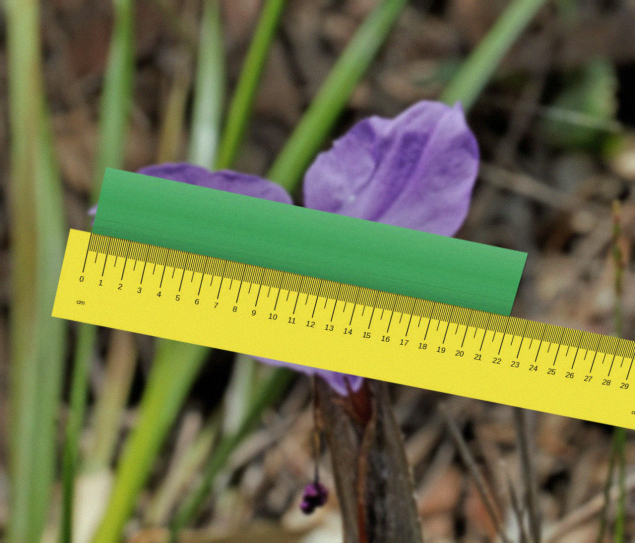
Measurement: 22 cm
